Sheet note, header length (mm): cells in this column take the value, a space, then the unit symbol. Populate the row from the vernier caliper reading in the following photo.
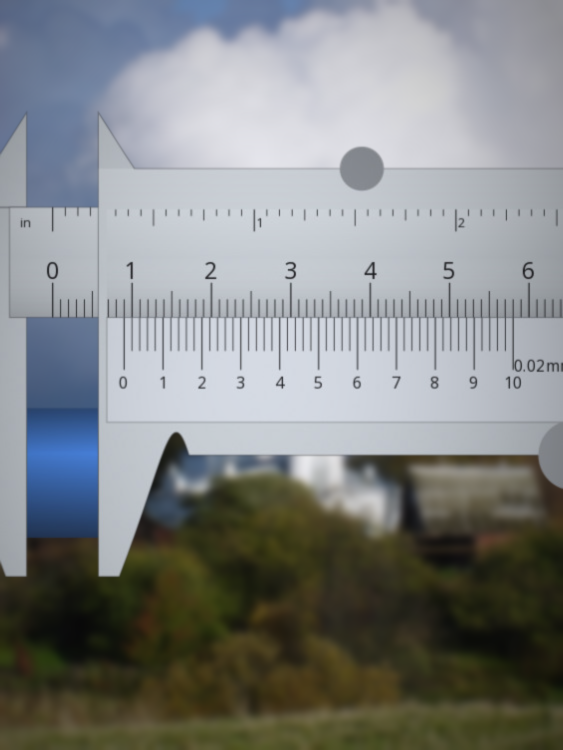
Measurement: 9.0 mm
